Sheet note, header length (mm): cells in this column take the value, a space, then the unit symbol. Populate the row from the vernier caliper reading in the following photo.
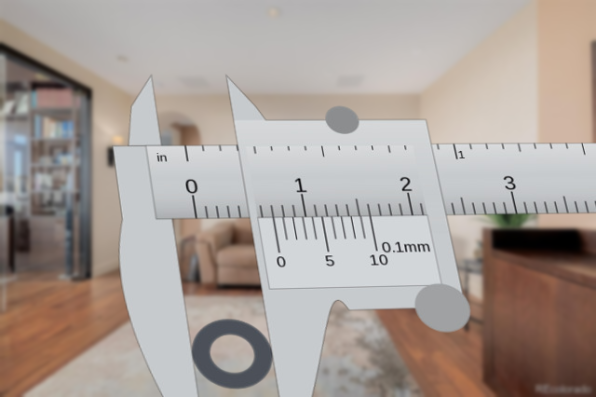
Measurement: 7.0 mm
